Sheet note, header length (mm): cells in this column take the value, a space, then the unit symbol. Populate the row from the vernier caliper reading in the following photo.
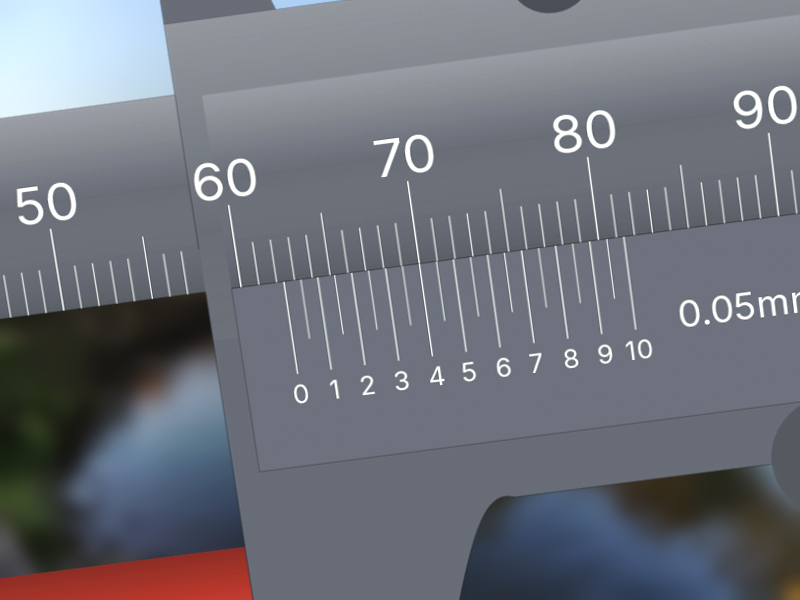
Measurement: 62.4 mm
